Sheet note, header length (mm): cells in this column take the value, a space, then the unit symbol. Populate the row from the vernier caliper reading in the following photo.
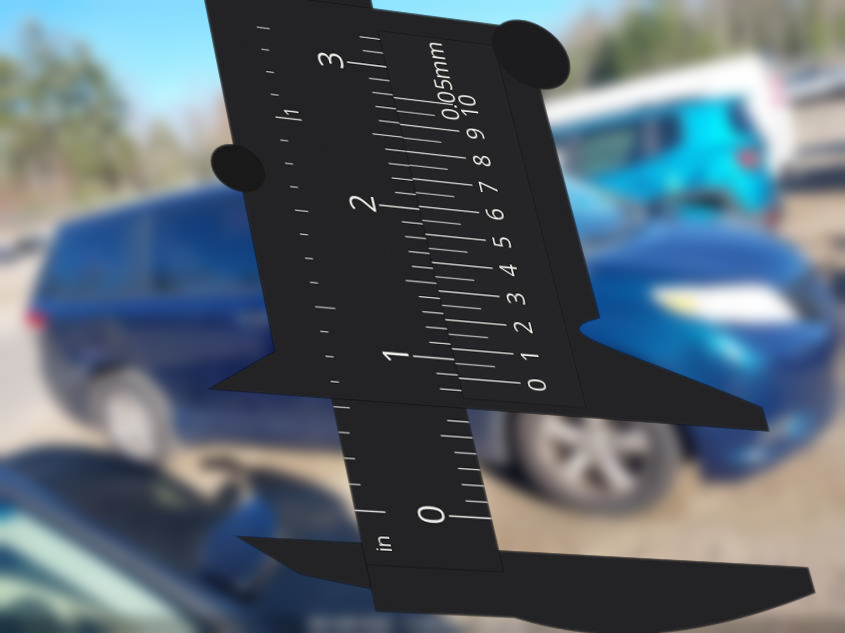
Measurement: 8.8 mm
